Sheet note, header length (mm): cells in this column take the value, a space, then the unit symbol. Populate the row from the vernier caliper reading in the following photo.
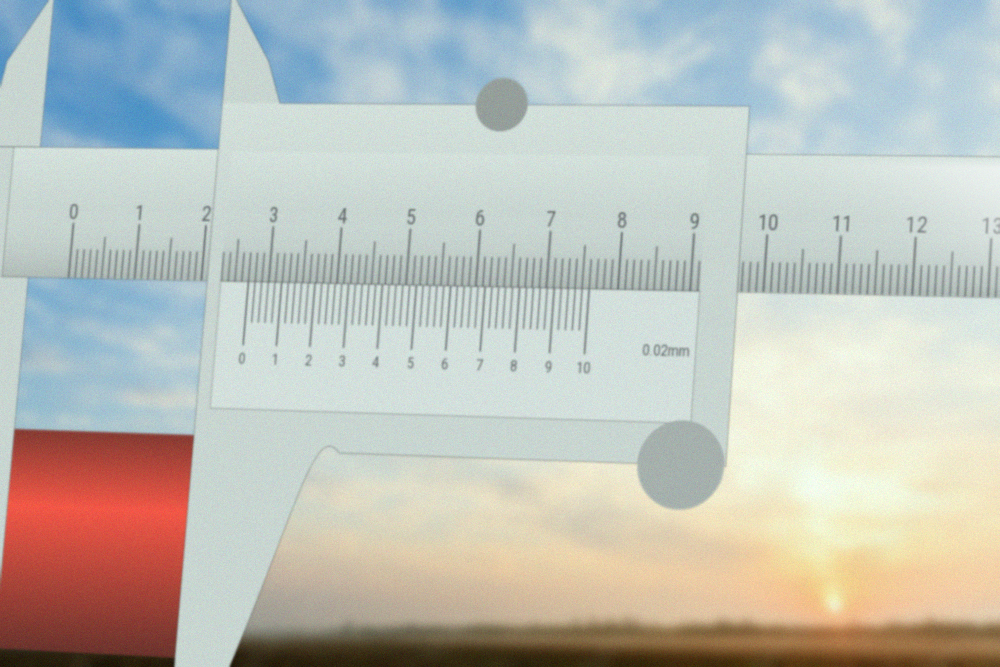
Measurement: 27.0 mm
